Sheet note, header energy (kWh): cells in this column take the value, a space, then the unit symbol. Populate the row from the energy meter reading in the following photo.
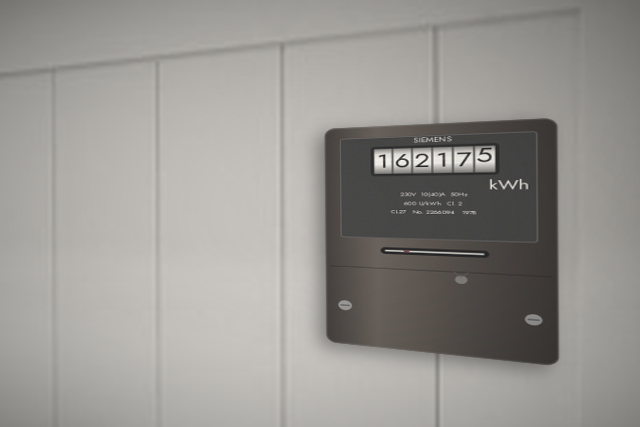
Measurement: 162175 kWh
